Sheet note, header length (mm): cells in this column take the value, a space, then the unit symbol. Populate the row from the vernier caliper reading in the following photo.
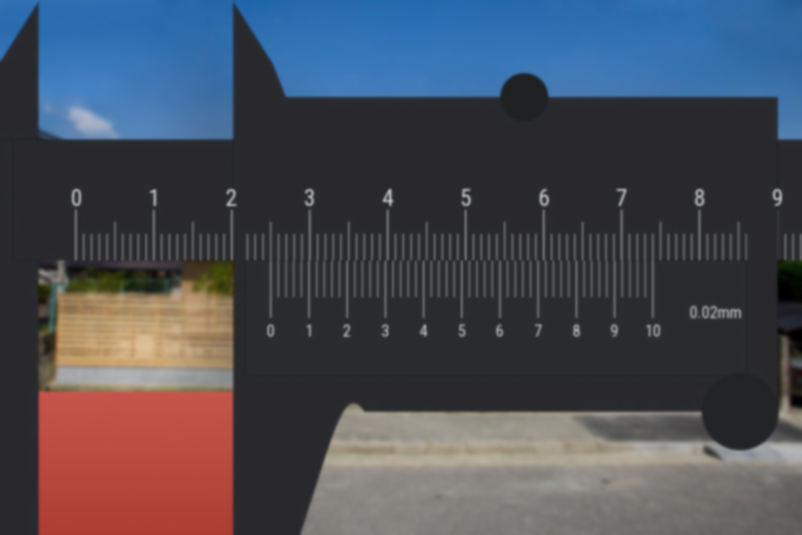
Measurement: 25.0 mm
